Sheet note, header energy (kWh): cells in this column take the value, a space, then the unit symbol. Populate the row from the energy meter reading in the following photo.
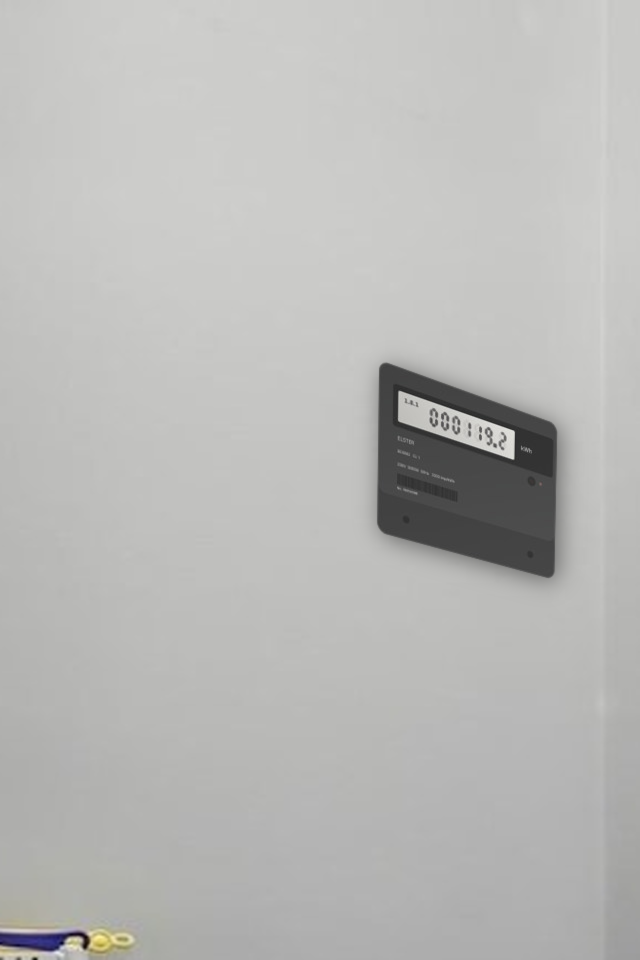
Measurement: 119.2 kWh
